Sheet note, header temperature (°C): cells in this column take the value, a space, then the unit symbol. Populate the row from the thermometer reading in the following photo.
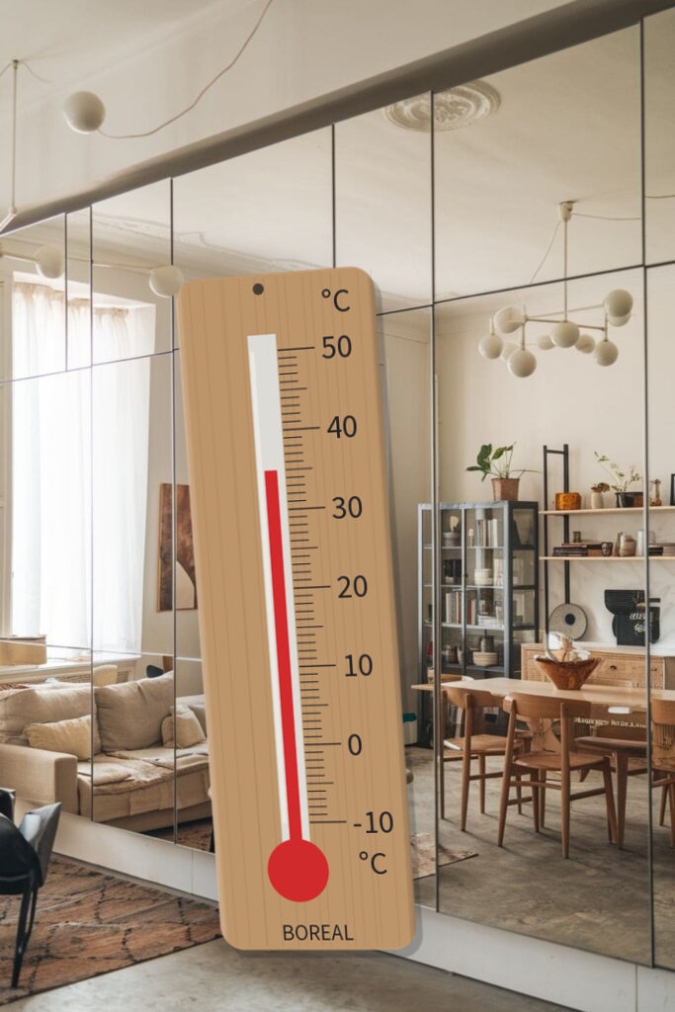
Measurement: 35 °C
